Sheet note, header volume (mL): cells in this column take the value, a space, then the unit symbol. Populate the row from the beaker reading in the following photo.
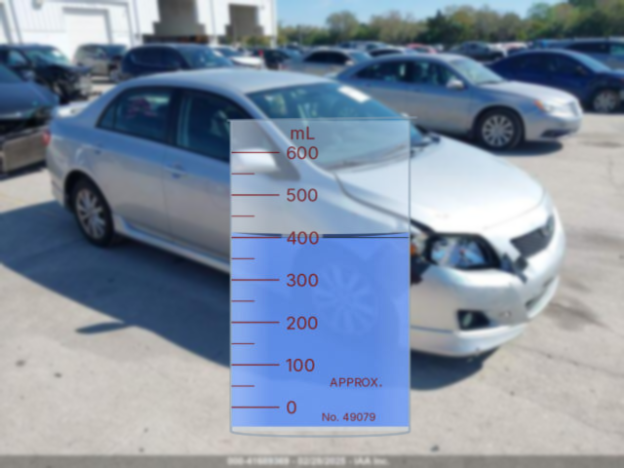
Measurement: 400 mL
